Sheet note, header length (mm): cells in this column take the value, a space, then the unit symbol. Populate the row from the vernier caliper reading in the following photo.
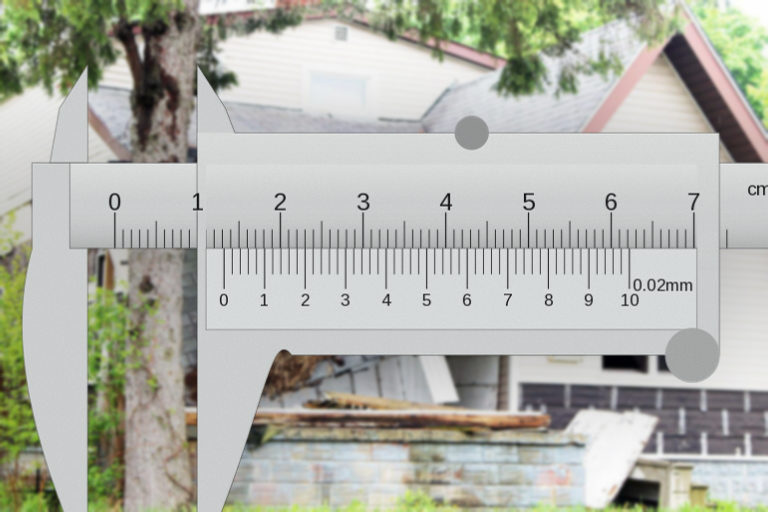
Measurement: 13.2 mm
